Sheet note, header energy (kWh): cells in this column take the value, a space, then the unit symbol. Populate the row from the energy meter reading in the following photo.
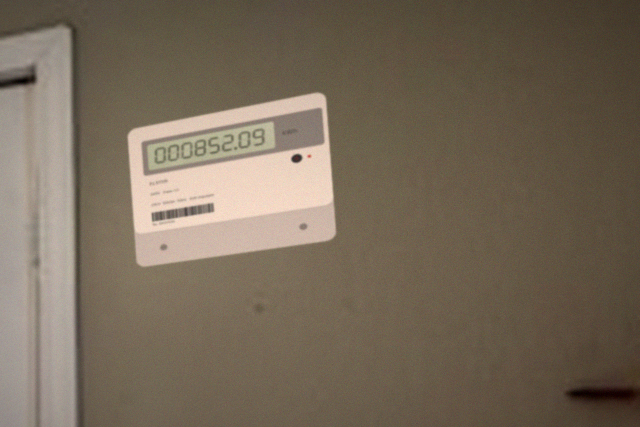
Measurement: 852.09 kWh
